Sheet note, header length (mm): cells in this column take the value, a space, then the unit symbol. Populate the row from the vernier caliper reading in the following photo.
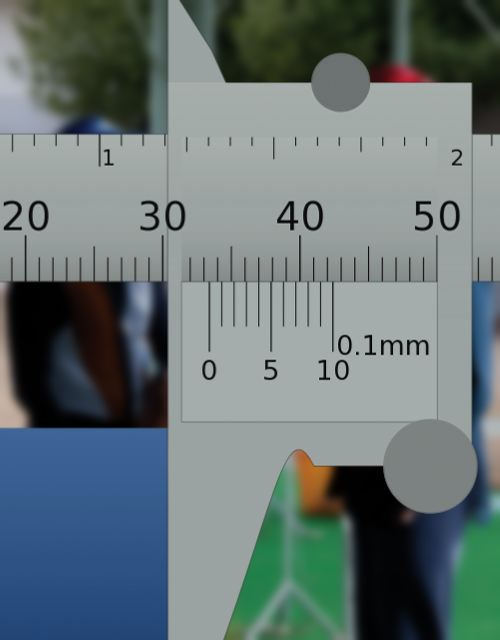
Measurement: 33.4 mm
